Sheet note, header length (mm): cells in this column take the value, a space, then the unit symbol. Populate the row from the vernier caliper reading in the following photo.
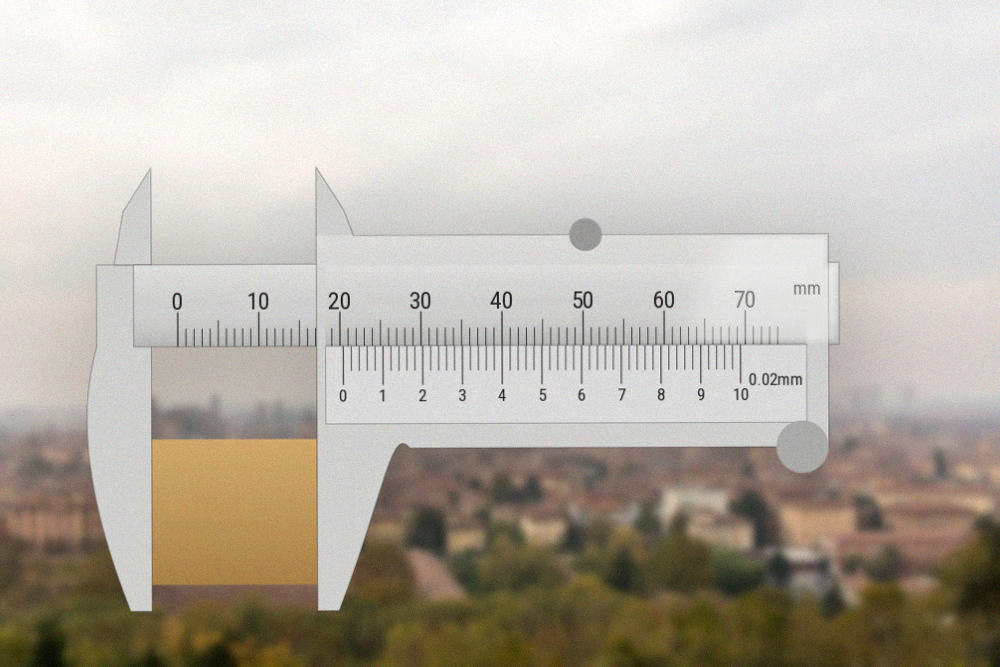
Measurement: 20.4 mm
